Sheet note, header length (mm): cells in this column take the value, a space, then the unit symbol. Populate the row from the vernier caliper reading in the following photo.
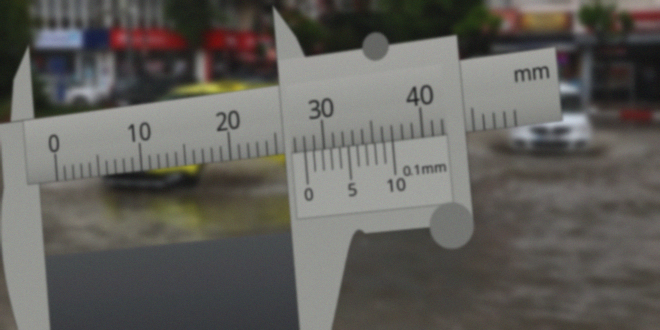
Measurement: 28.0 mm
